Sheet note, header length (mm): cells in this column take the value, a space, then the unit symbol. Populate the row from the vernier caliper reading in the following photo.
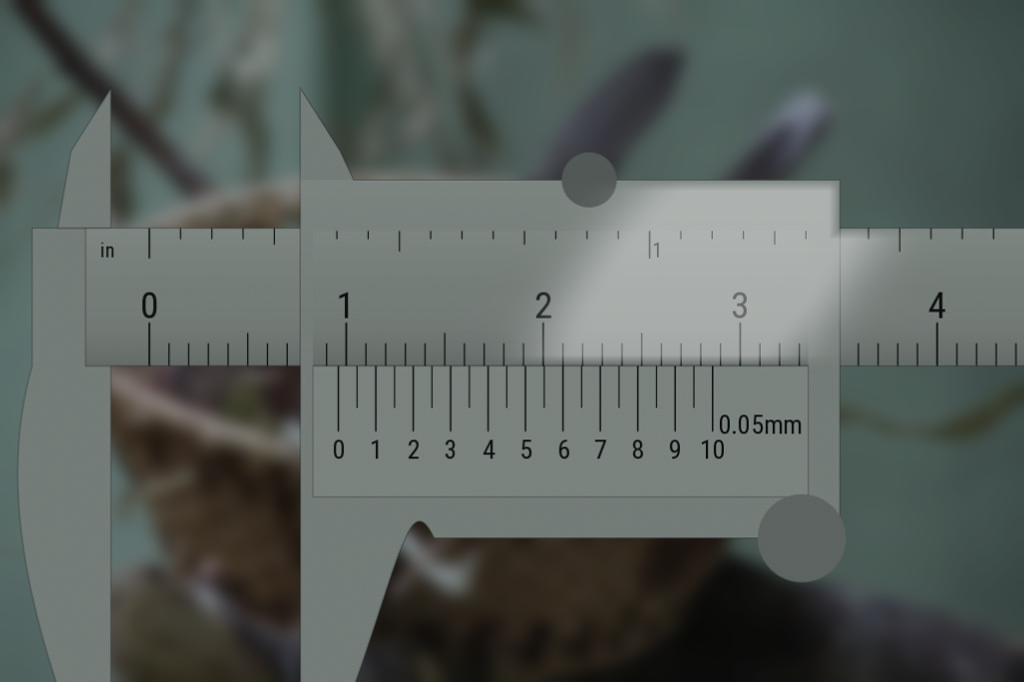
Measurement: 9.6 mm
